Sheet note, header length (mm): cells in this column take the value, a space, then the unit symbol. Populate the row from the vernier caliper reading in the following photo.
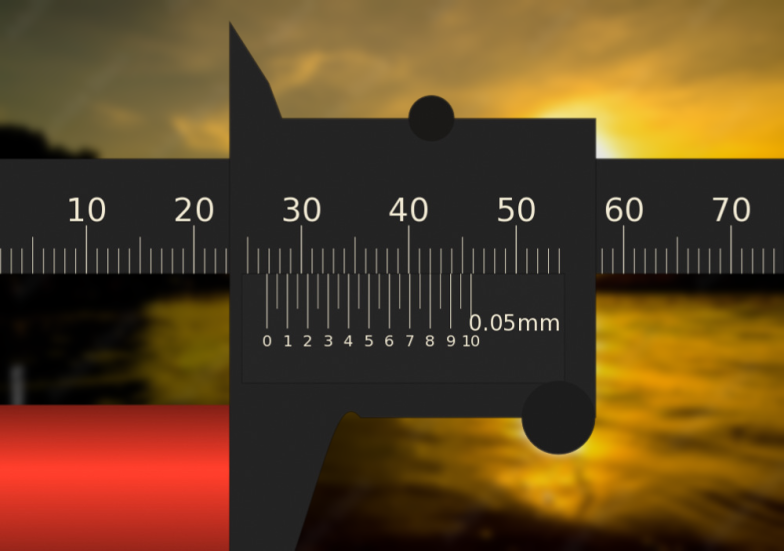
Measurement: 26.8 mm
